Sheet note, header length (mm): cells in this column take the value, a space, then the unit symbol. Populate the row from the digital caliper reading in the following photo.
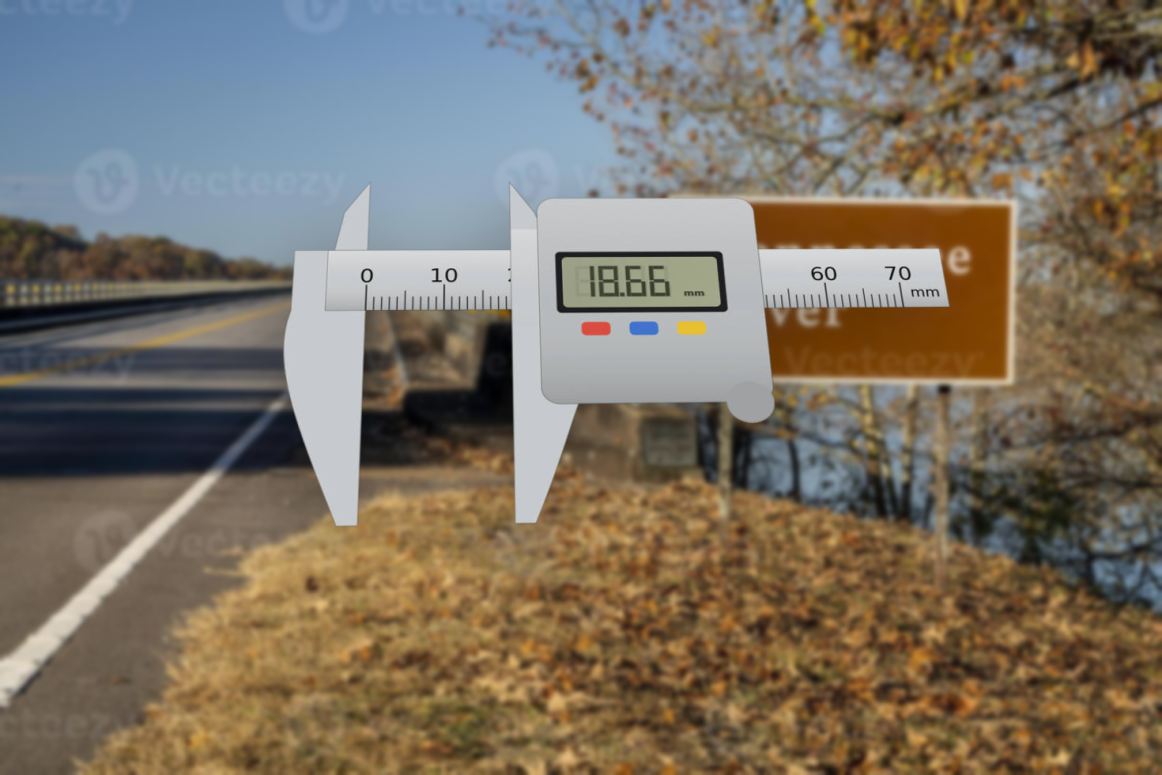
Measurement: 18.66 mm
